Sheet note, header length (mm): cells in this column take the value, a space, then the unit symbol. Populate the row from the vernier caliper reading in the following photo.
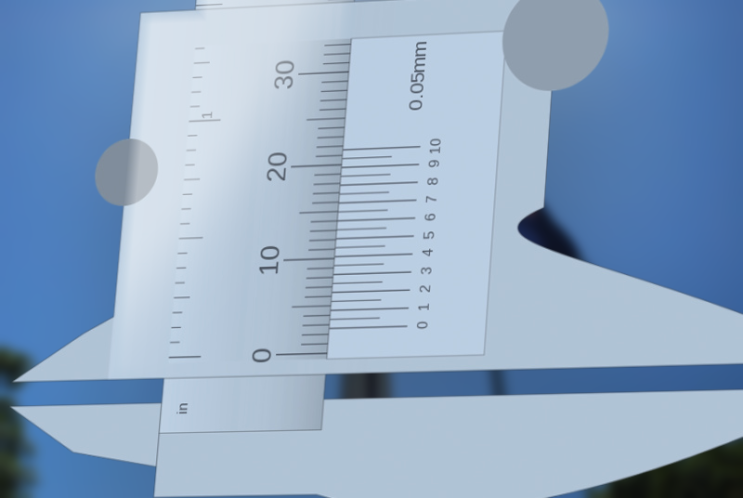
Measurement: 2.6 mm
